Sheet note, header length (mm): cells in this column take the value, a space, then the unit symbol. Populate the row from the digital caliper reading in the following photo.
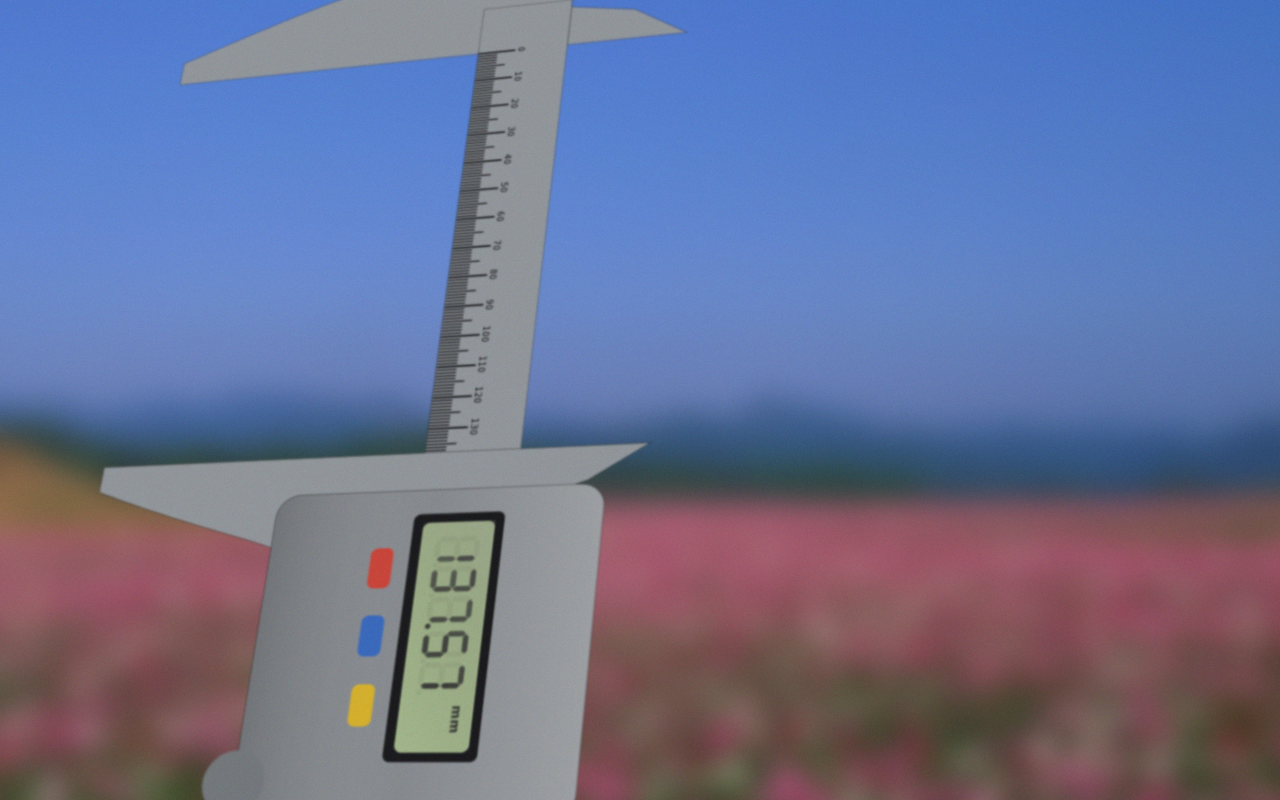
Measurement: 137.57 mm
